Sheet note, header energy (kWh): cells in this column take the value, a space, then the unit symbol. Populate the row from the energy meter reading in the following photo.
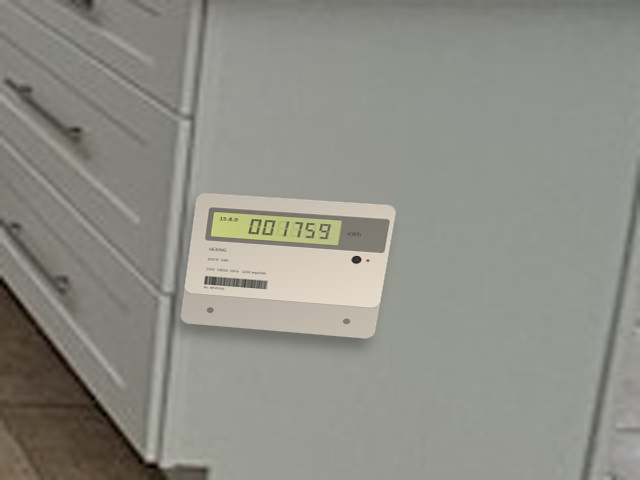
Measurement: 1759 kWh
